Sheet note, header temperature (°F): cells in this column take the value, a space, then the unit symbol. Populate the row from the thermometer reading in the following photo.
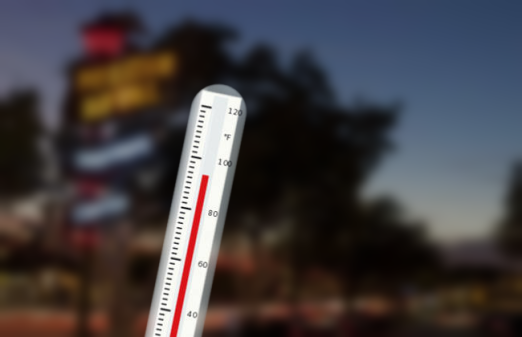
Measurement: 94 °F
